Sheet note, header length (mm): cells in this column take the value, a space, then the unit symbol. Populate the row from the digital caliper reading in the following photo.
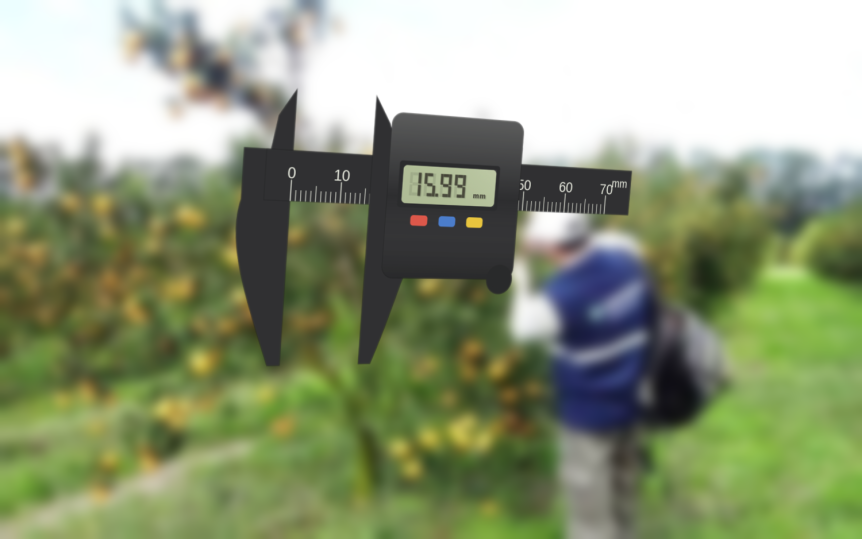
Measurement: 15.99 mm
